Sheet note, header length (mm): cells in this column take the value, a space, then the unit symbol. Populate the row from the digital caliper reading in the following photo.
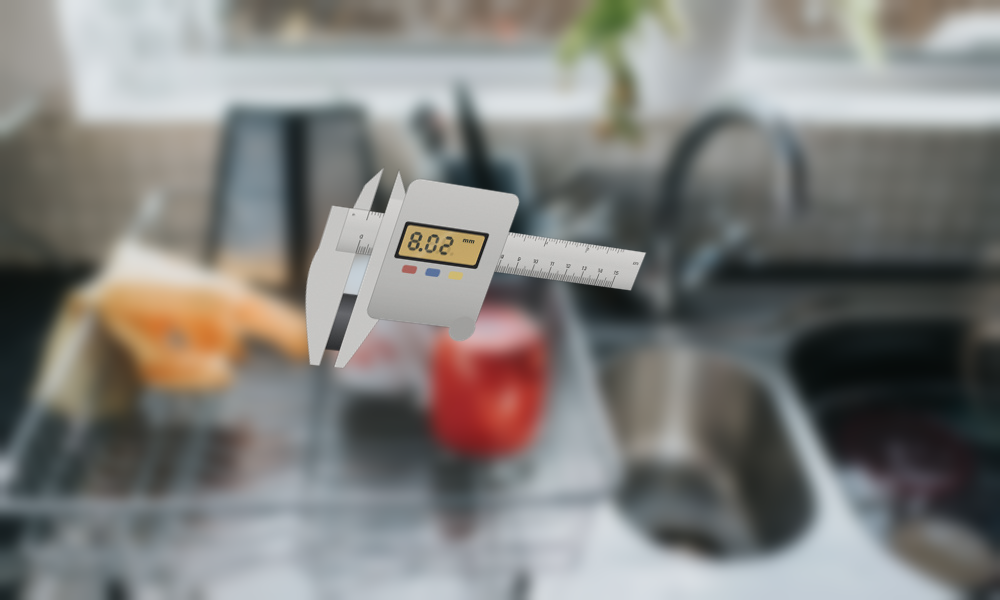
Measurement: 8.02 mm
